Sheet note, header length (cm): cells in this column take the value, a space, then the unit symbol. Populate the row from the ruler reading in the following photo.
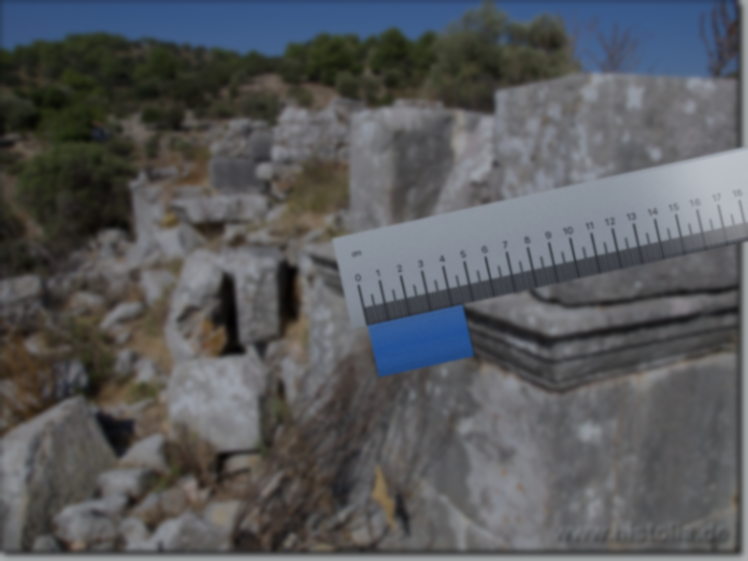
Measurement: 4.5 cm
